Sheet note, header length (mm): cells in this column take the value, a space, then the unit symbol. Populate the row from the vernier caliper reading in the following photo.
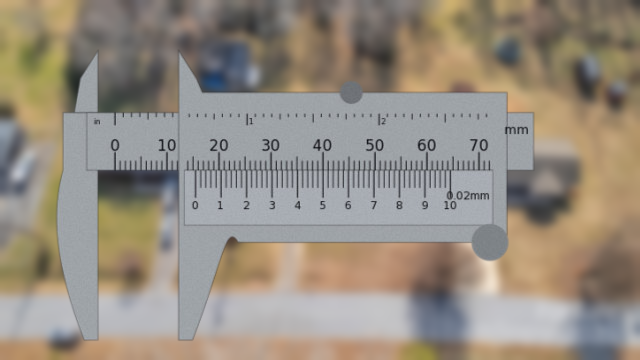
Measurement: 15.5 mm
